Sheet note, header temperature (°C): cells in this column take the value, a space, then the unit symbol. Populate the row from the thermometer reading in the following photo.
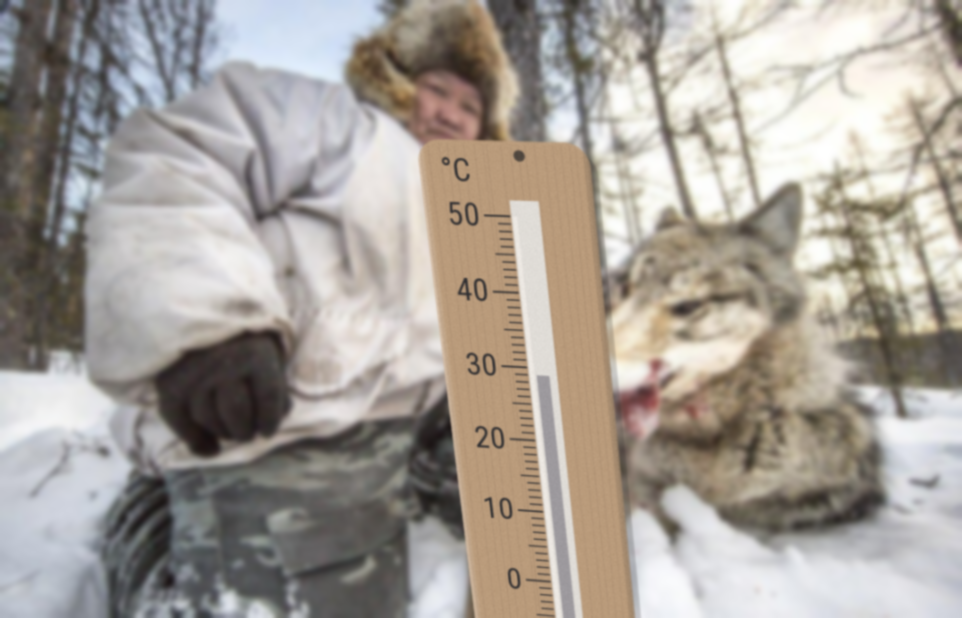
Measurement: 29 °C
